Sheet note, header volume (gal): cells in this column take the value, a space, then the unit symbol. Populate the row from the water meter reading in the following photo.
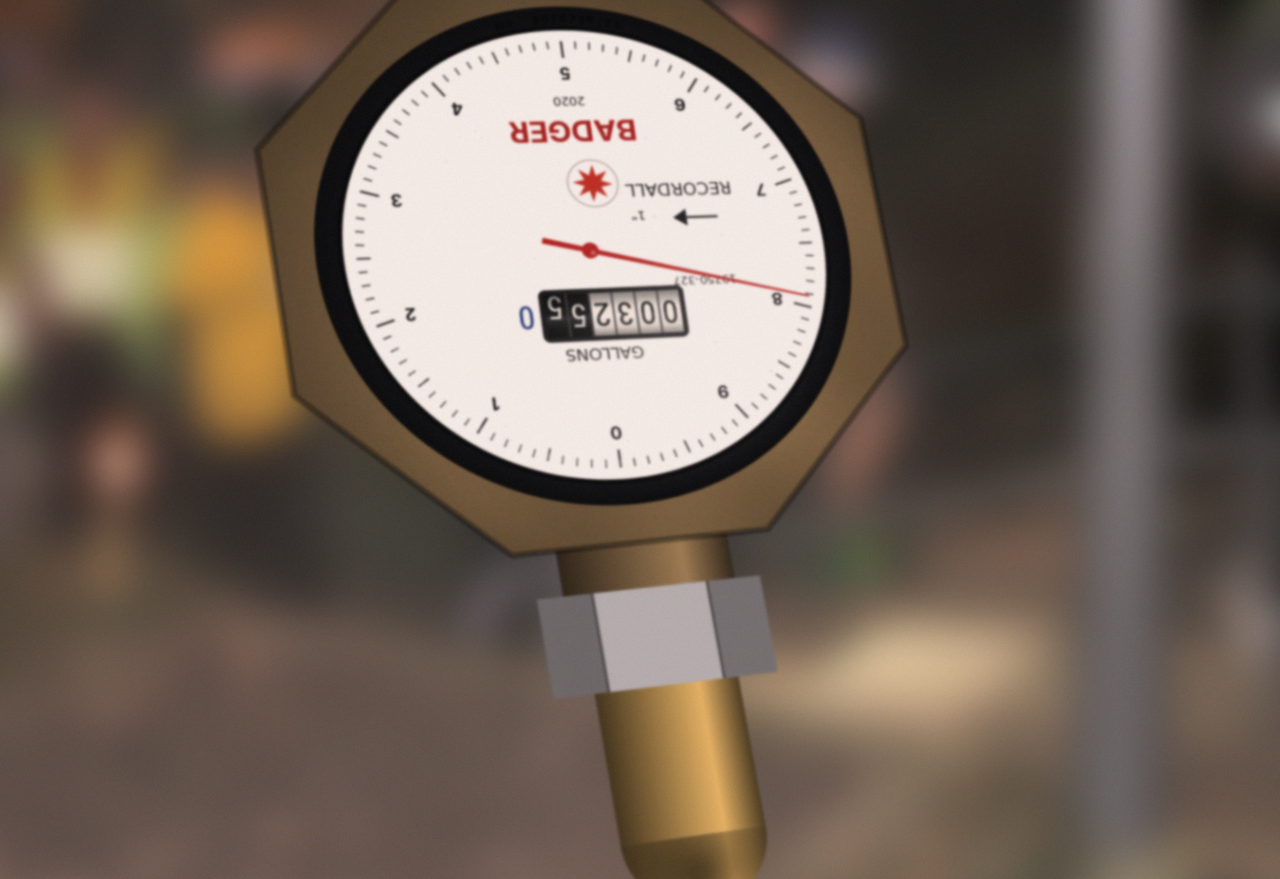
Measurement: 32547.9 gal
